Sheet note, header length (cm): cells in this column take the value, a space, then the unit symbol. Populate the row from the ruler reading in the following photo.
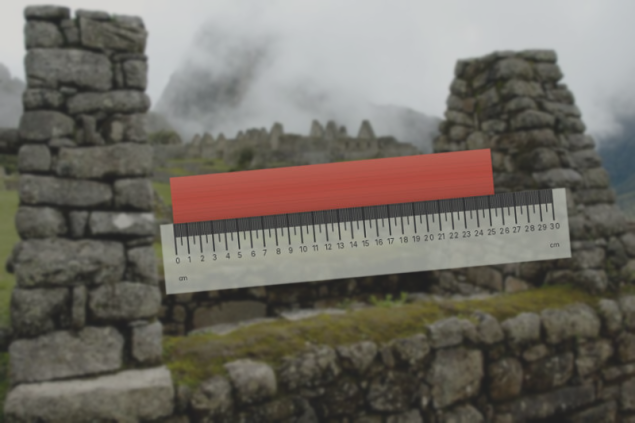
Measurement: 25.5 cm
